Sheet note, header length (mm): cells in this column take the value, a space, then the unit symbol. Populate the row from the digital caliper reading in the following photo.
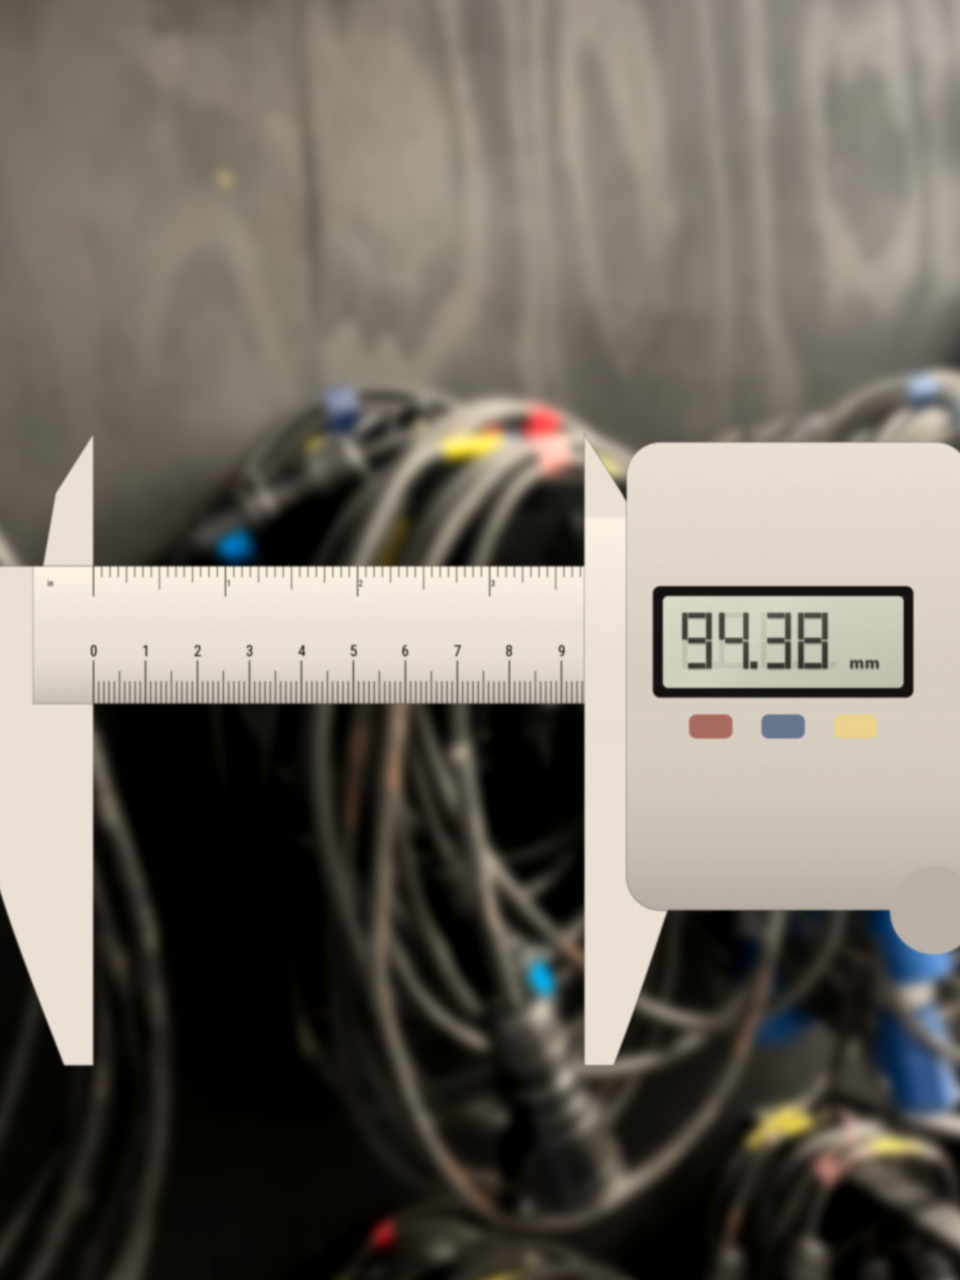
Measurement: 94.38 mm
